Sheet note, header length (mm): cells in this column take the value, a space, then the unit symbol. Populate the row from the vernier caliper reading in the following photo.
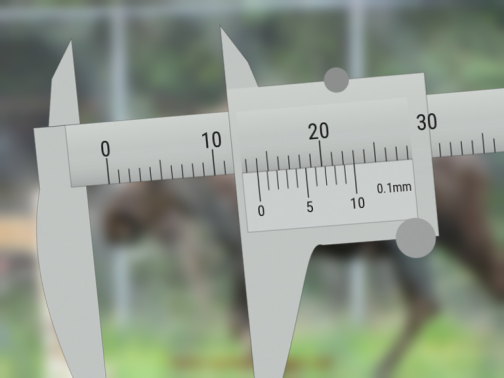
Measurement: 14.0 mm
